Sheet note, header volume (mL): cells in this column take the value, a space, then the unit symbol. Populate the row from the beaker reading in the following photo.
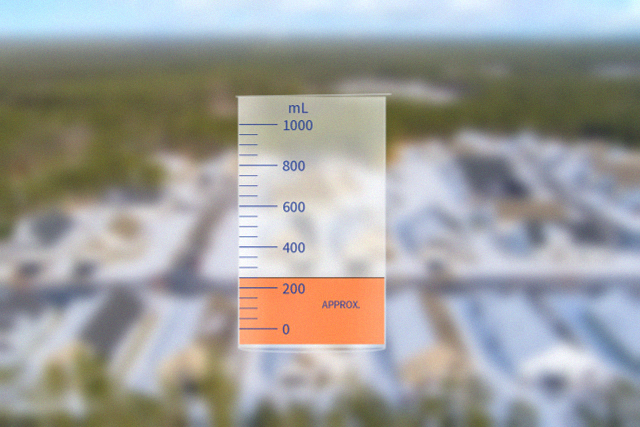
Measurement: 250 mL
